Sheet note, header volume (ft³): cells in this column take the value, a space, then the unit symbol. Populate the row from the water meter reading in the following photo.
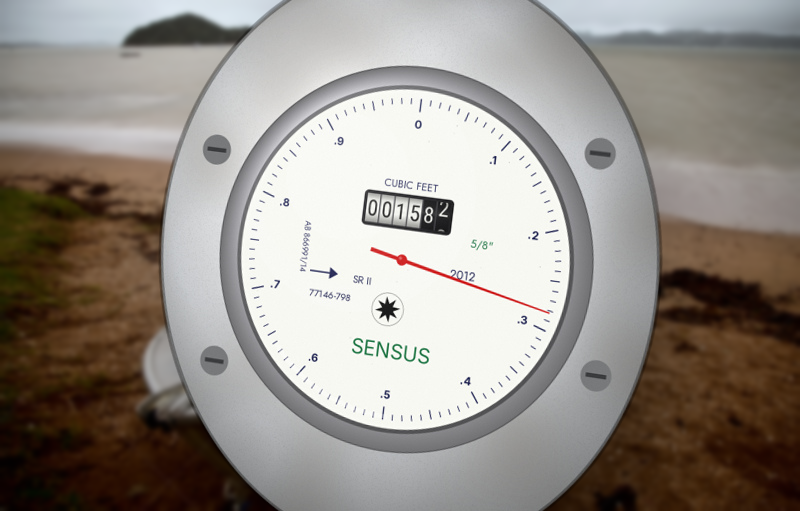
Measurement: 1582.28 ft³
